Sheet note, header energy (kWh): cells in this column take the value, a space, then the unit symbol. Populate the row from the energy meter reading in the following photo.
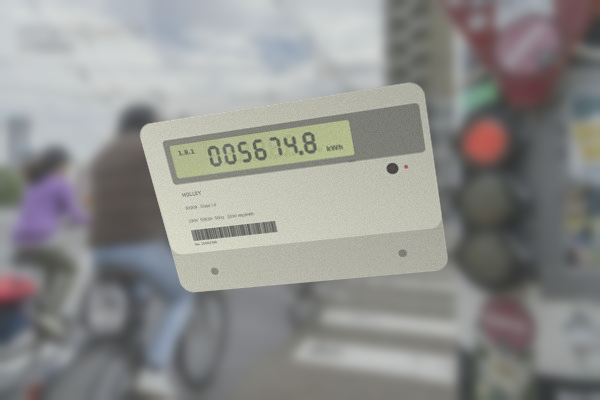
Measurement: 5674.8 kWh
